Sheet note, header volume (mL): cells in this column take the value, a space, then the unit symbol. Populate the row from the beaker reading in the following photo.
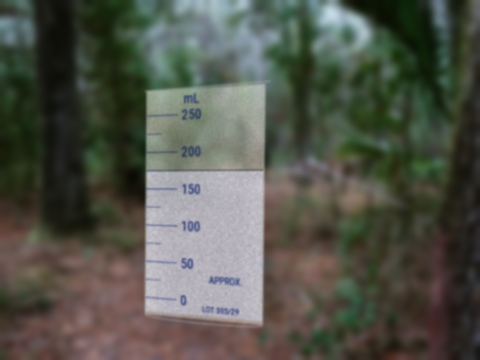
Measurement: 175 mL
